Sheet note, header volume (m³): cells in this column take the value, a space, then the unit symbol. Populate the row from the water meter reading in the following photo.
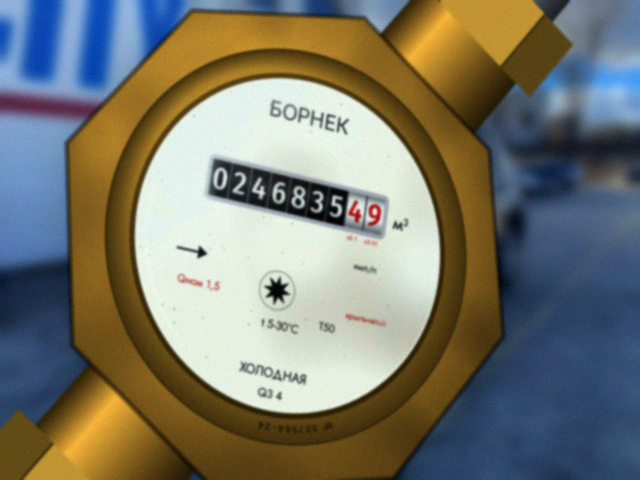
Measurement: 246835.49 m³
